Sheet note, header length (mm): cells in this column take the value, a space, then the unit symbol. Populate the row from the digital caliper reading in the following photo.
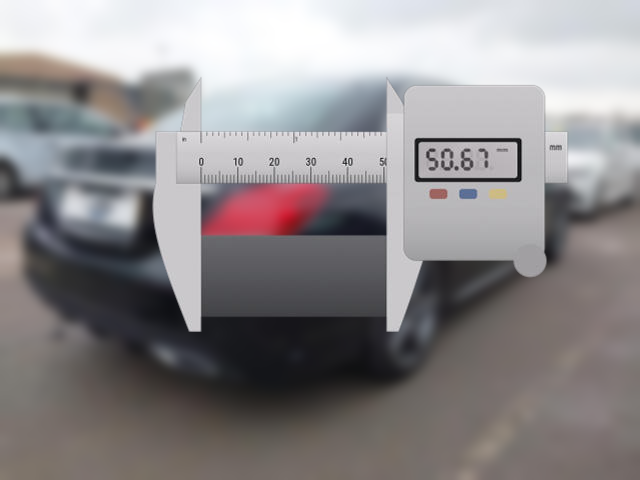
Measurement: 50.67 mm
